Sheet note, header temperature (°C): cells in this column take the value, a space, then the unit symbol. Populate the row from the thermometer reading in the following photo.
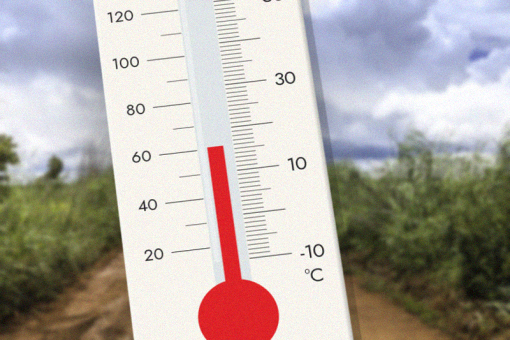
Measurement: 16 °C
